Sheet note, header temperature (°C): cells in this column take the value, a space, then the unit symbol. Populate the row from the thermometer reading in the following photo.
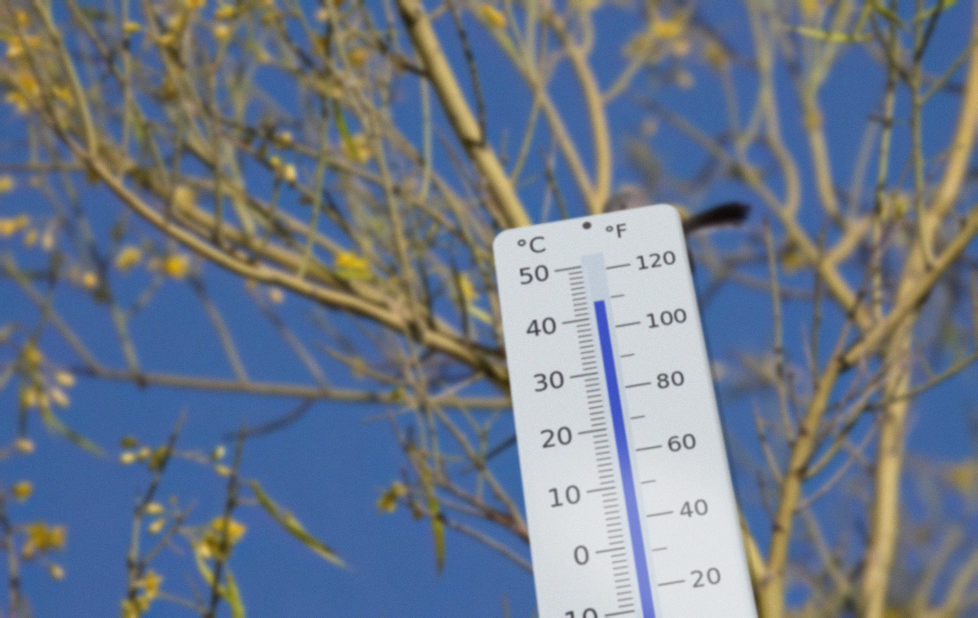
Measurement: 43 °C
